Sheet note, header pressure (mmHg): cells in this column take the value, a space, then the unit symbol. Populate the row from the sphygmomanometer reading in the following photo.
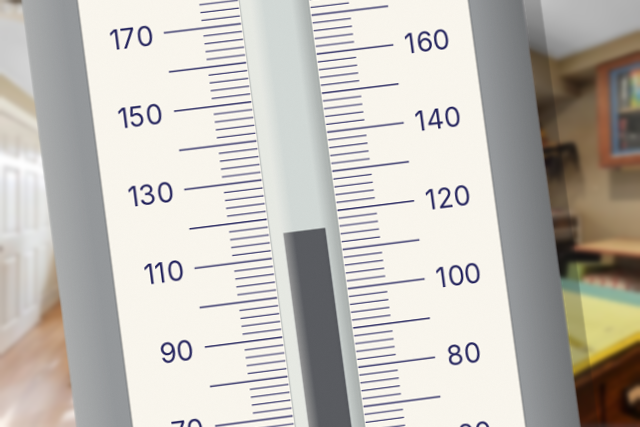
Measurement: 116 mmHg
